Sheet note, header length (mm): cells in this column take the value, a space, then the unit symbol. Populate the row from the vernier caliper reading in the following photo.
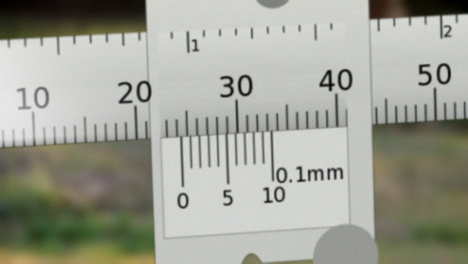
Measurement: 24.4 mm
